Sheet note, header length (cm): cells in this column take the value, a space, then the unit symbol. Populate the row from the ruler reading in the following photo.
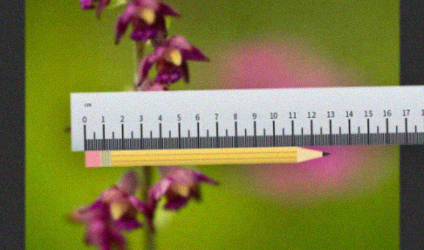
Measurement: 13 cm
